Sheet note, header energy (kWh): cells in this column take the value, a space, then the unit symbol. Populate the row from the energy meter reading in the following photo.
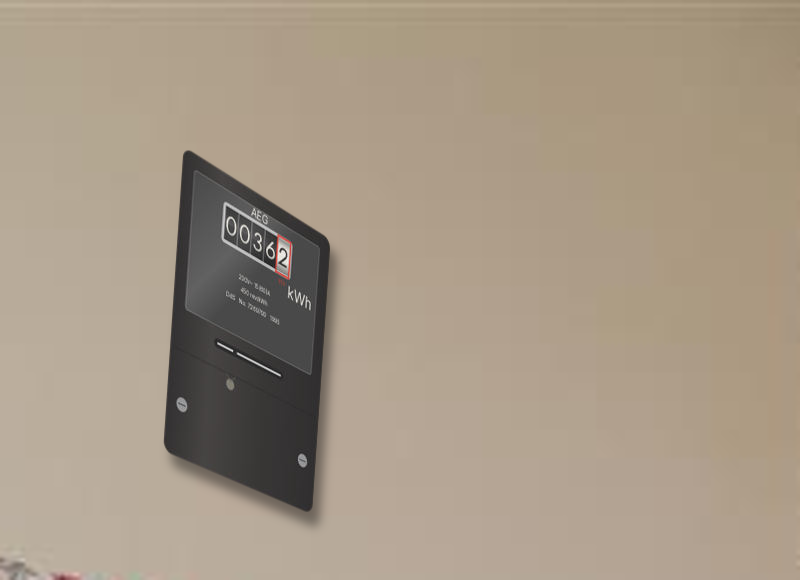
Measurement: 36.2 kWh
